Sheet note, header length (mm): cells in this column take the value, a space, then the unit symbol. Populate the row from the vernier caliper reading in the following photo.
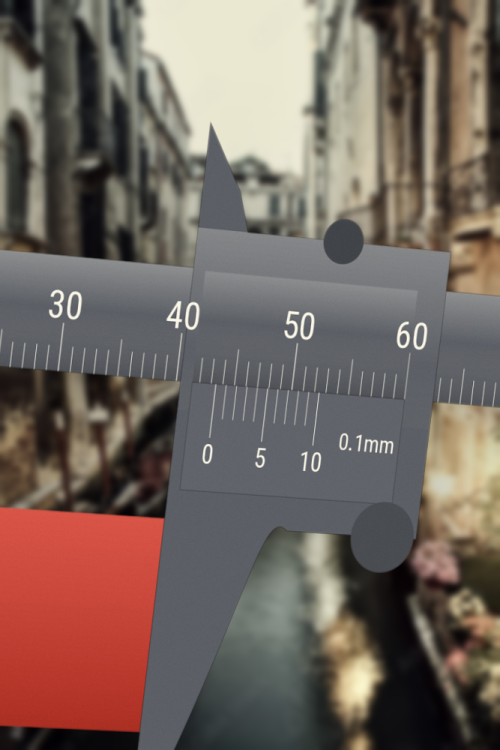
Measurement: 43.4 mm
